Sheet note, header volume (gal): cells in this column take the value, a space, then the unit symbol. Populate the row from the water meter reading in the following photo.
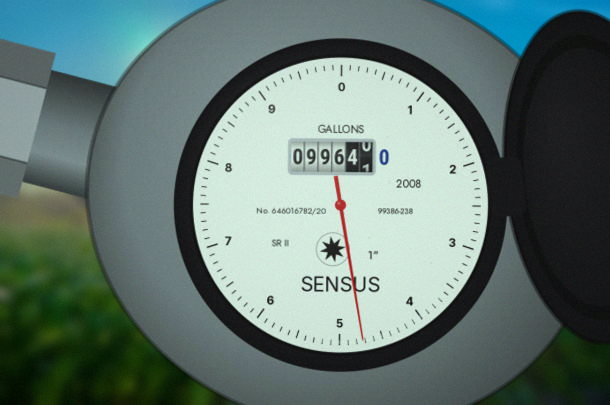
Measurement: 996404.7 gal
